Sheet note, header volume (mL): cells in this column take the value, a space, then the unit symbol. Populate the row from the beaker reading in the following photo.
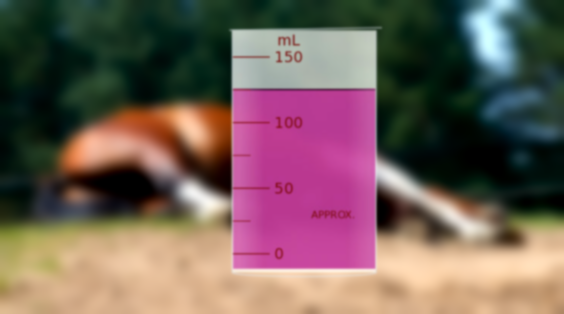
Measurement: 125 mL
